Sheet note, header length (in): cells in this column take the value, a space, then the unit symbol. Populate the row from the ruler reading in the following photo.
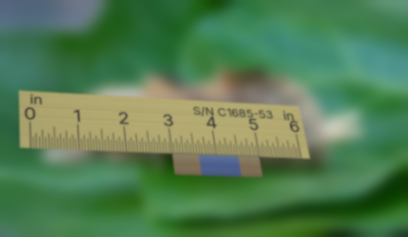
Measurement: 2 in
